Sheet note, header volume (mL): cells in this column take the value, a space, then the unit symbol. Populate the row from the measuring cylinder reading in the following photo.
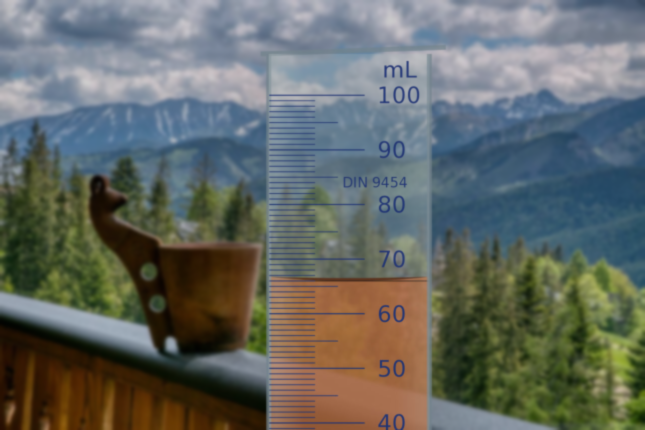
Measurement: 66 mL
